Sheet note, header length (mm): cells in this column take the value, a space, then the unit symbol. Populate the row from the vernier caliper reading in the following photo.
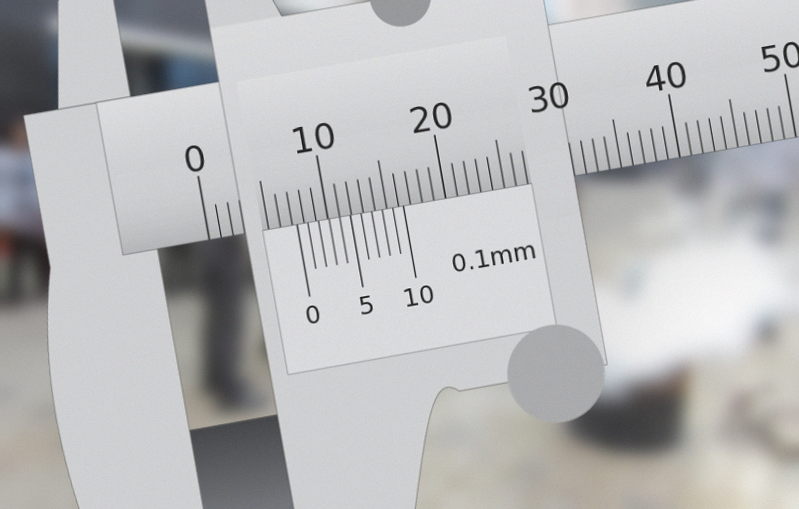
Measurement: 7.4 mm
